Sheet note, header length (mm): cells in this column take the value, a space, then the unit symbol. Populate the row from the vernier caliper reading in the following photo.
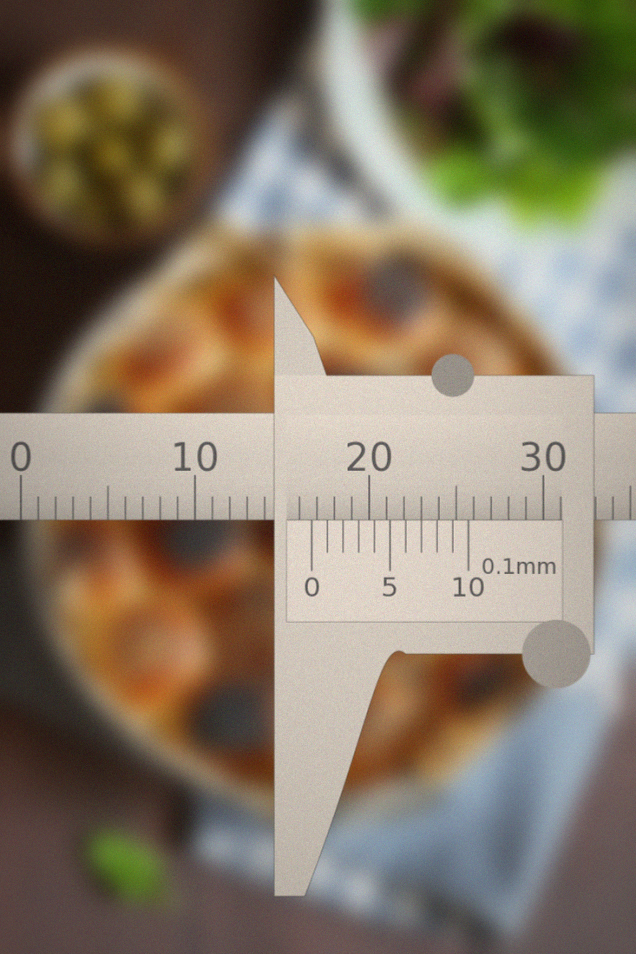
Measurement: 16.7 mm
